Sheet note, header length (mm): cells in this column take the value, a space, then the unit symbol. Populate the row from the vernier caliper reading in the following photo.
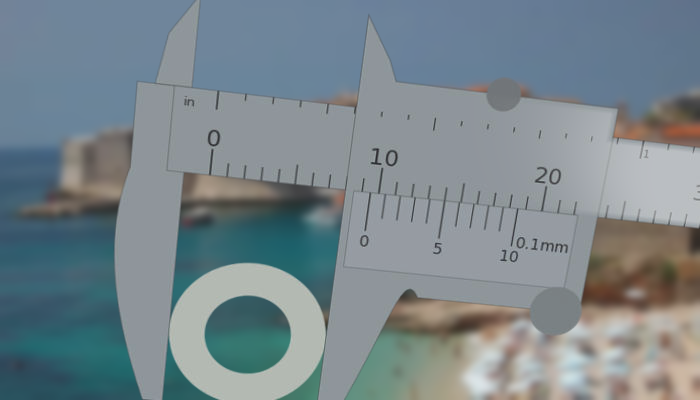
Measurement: 9.5 mm
